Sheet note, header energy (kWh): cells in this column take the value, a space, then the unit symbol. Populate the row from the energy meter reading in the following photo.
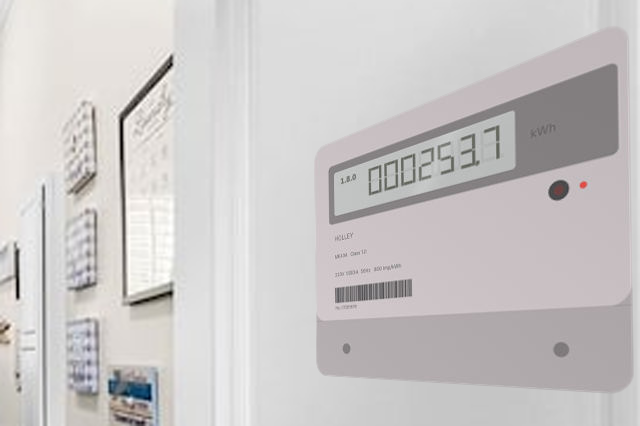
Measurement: 253.7 kWh
